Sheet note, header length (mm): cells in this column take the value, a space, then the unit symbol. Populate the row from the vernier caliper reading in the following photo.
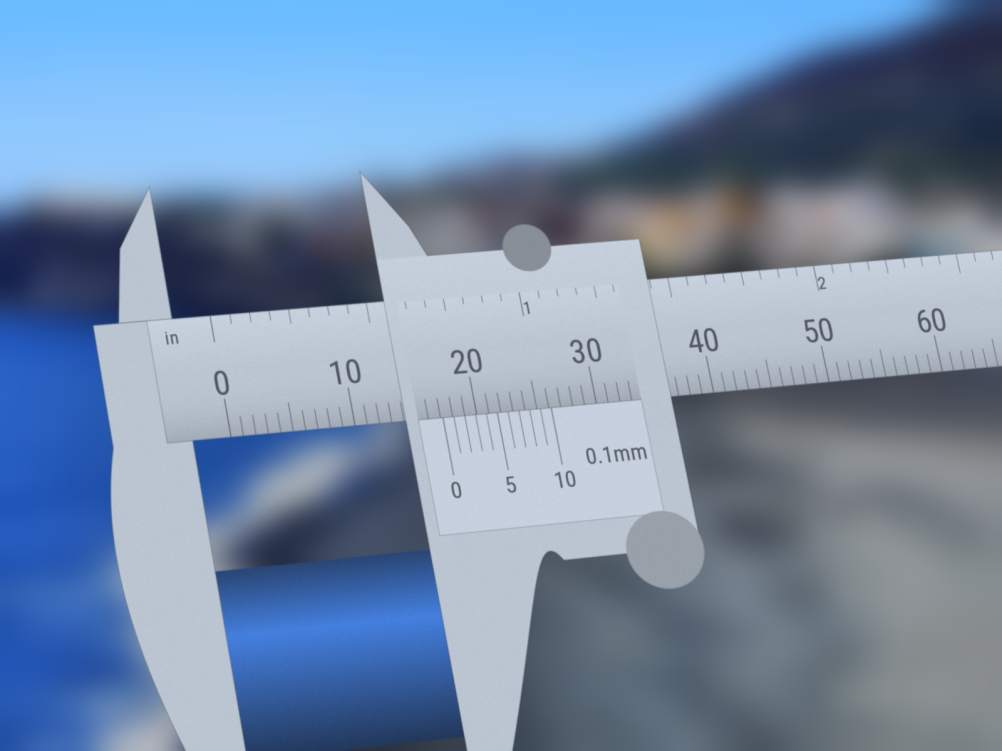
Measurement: 17.2 mm
